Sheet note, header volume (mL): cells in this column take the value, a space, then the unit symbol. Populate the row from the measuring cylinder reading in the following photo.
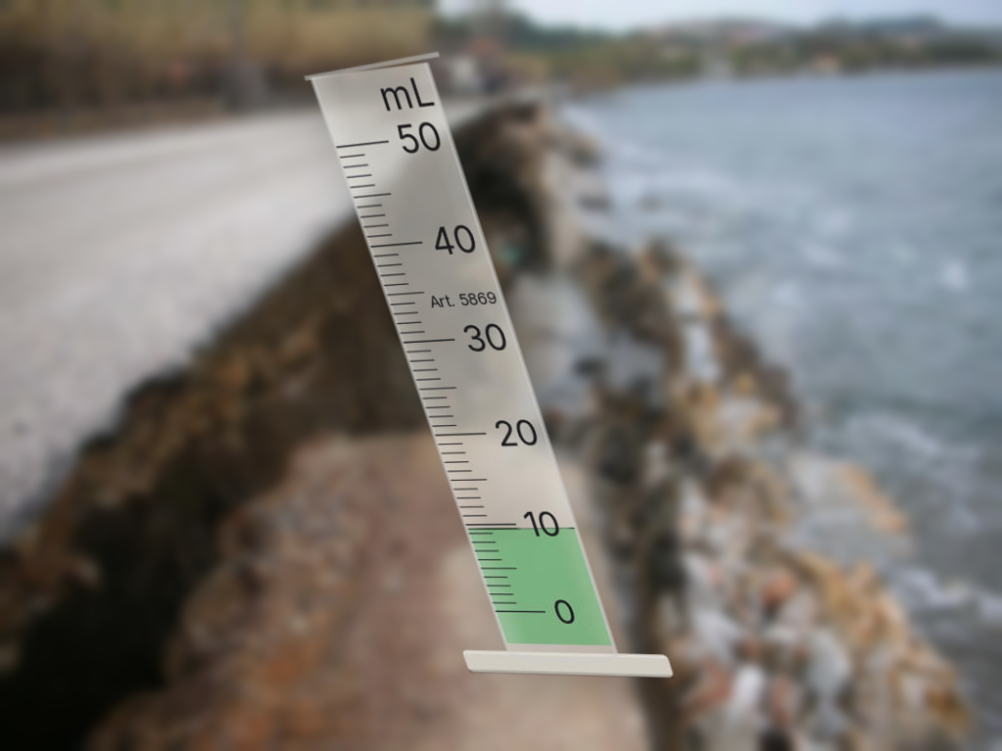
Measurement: 9.5 mL
